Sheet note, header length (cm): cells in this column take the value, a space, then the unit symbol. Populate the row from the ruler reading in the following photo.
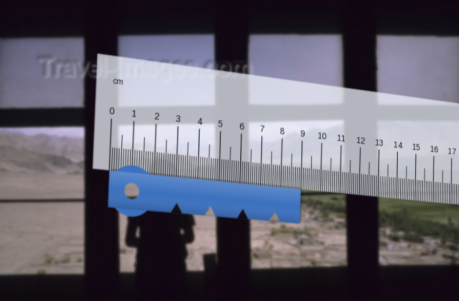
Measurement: 9 cm
